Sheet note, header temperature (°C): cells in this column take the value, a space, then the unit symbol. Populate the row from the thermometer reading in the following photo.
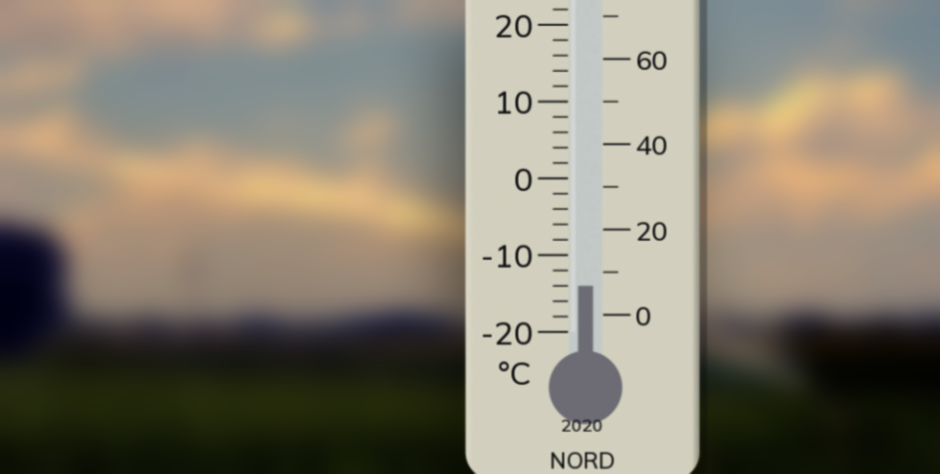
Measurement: -14 °C
